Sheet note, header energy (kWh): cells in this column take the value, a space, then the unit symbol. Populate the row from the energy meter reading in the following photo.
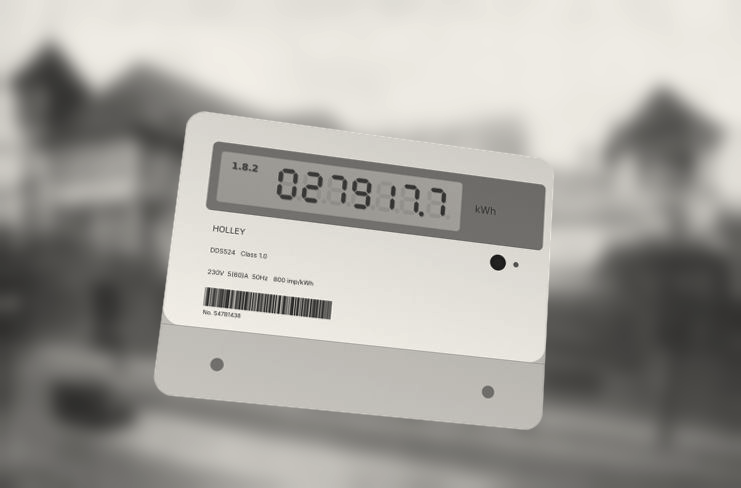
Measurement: 27917.7 kWh
